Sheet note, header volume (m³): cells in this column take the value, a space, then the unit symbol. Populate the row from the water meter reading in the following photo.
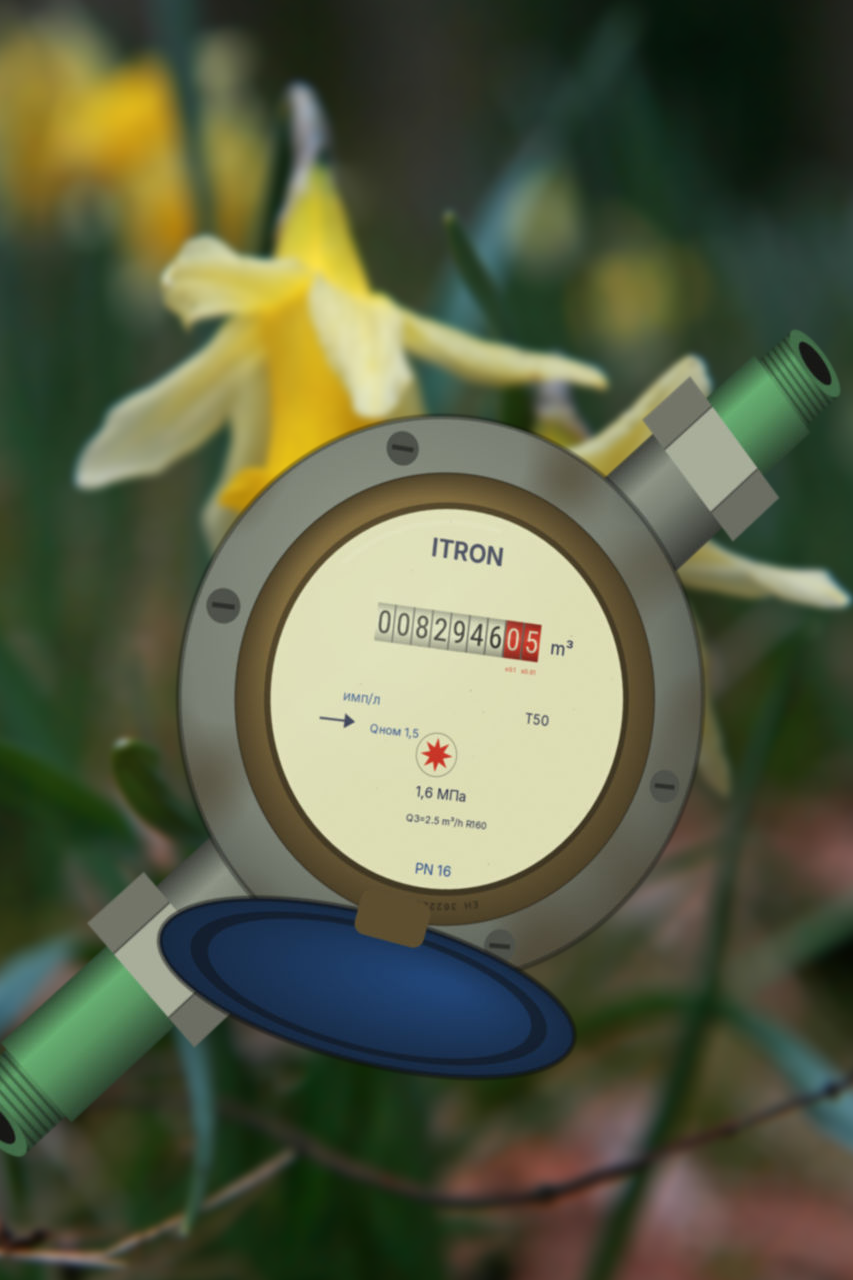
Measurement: 82946.05 m³
